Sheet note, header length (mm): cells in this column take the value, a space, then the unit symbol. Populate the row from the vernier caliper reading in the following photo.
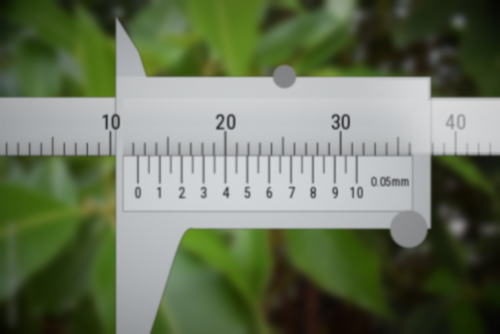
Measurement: 12.4 mm
